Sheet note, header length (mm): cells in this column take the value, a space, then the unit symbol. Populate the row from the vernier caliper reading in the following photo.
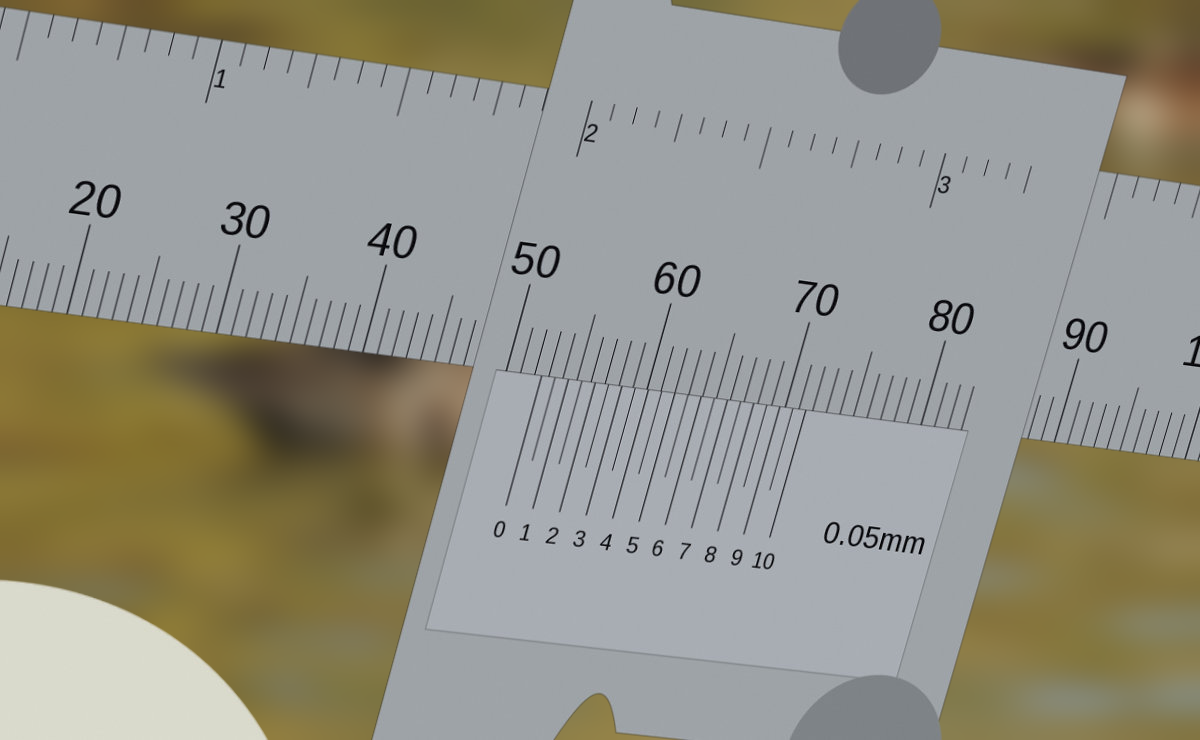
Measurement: 52.5 mm
